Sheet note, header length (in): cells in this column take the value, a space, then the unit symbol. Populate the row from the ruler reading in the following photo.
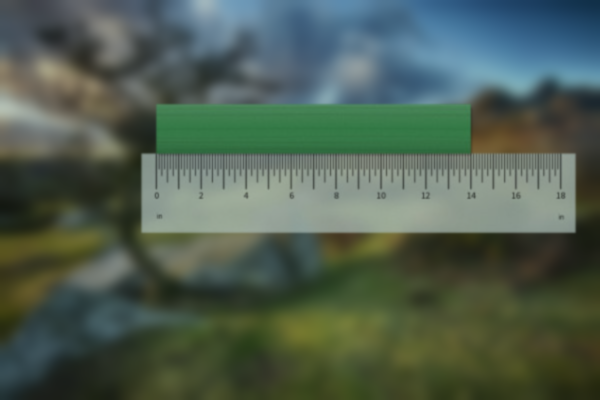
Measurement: 14 in
